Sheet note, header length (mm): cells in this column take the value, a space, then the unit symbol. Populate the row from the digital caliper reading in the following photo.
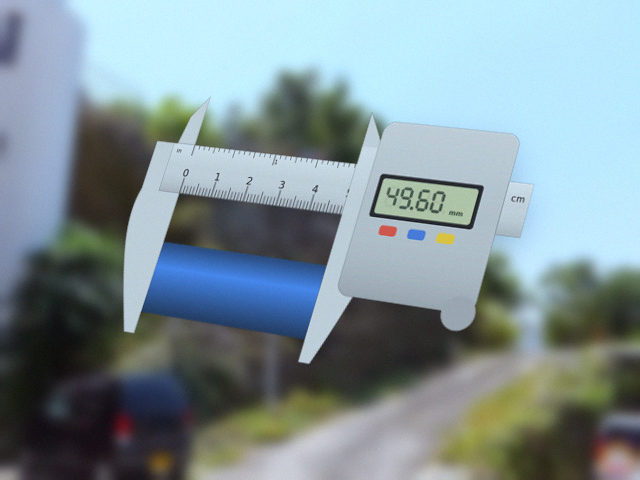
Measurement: 49.60 mm
